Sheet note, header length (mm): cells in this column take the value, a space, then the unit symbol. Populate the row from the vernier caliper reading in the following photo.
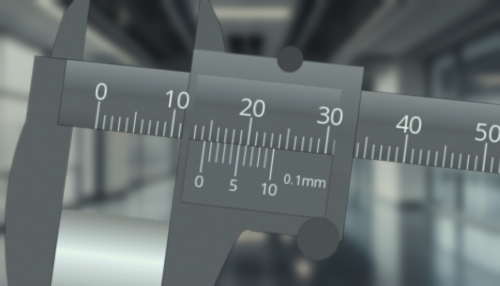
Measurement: 14.4 mm
